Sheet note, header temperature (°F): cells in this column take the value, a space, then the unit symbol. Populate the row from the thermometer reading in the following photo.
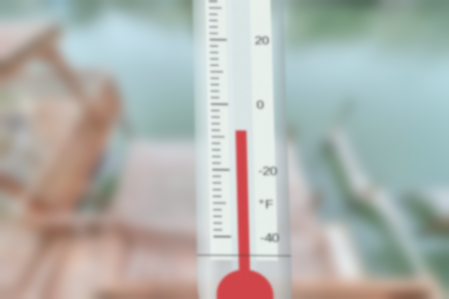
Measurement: -8 °F
